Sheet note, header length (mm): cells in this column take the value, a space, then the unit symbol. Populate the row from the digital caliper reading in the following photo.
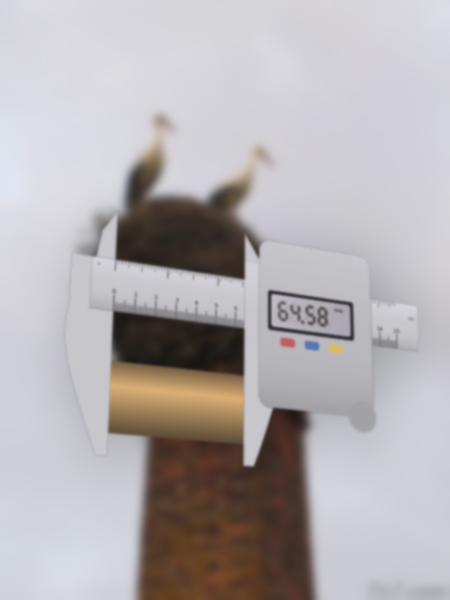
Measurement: 64.58 mm
